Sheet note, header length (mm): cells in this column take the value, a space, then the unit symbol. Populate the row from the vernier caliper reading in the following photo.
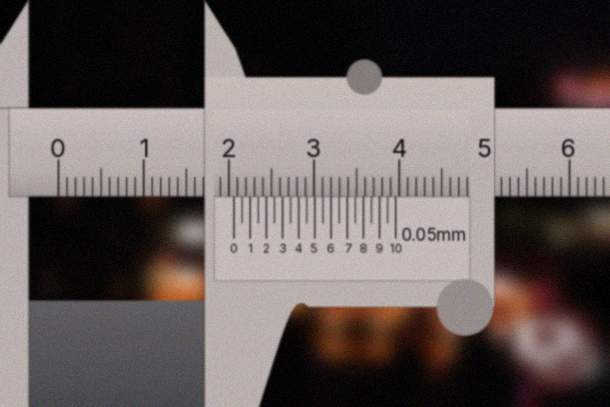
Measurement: 20.6 mm
